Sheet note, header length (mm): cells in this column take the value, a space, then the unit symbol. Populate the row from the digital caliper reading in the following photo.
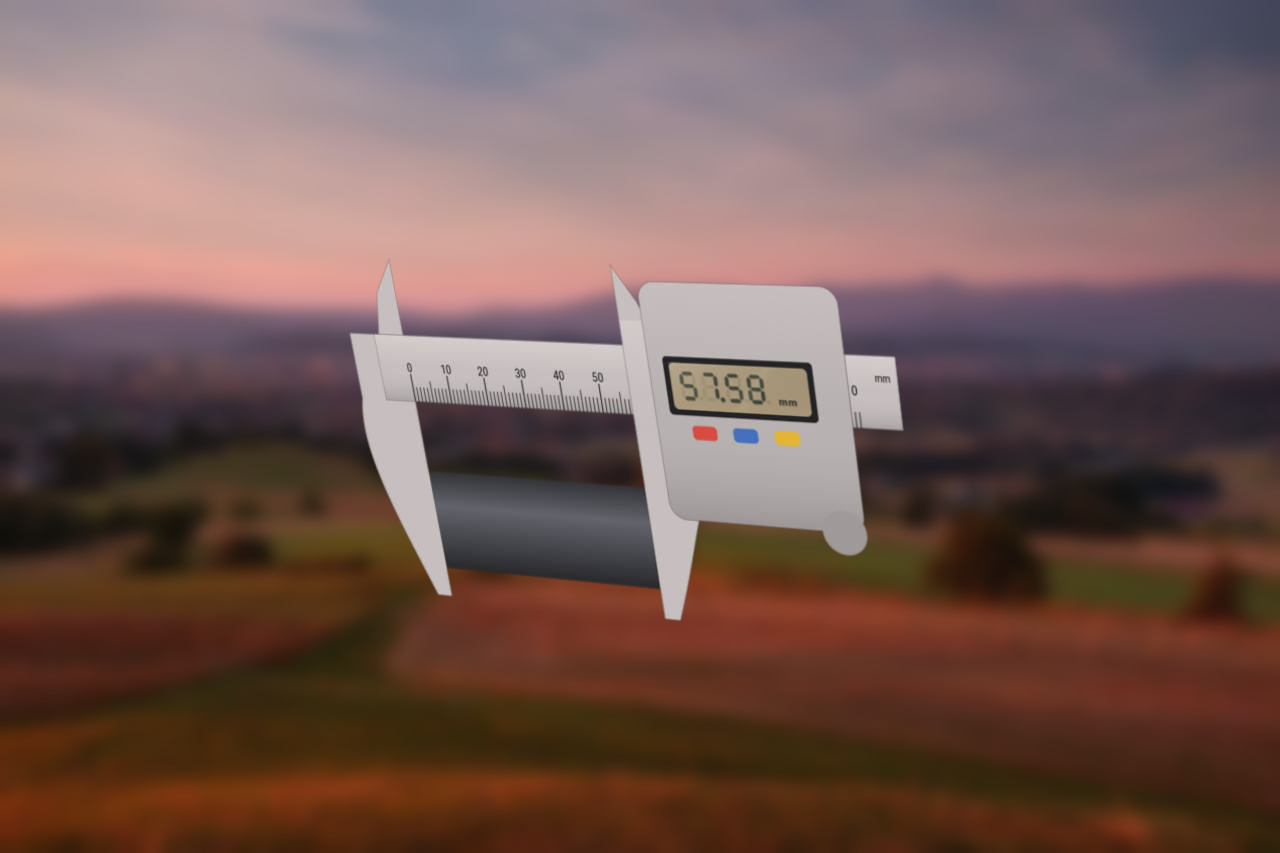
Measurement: 57.58 mm
